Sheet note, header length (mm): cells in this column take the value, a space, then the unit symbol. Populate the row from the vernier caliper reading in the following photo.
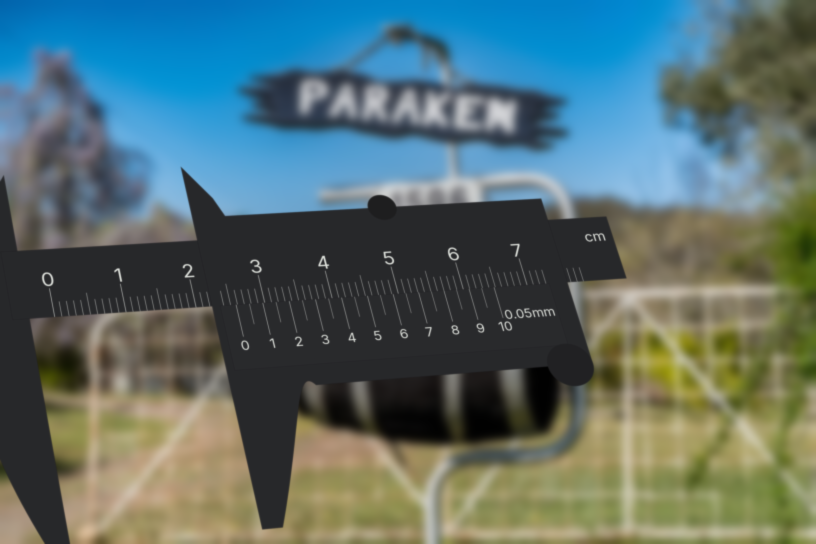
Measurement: 25.8 mm
